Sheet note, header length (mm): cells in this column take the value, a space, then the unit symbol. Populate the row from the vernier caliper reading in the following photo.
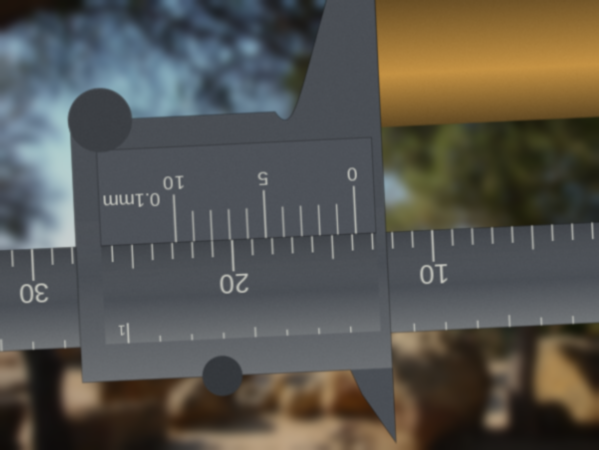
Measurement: 13.8 mm
